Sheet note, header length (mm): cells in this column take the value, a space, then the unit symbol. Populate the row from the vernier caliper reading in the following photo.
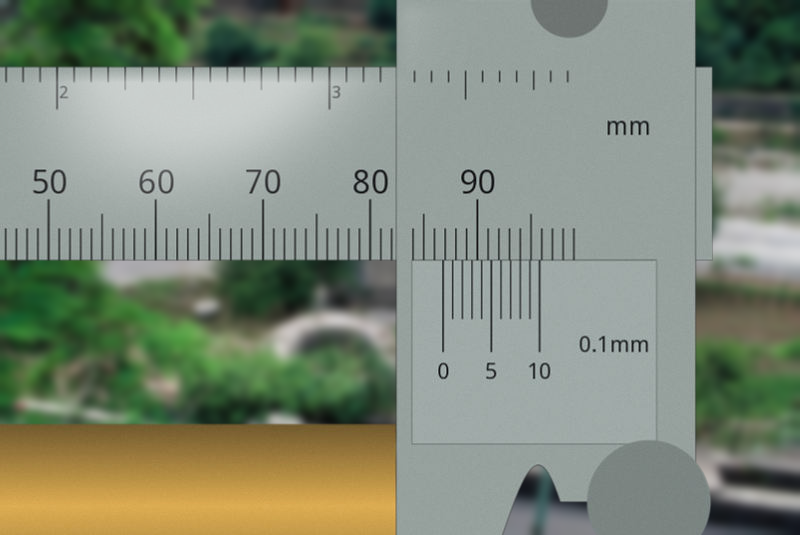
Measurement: 86.8 mm
